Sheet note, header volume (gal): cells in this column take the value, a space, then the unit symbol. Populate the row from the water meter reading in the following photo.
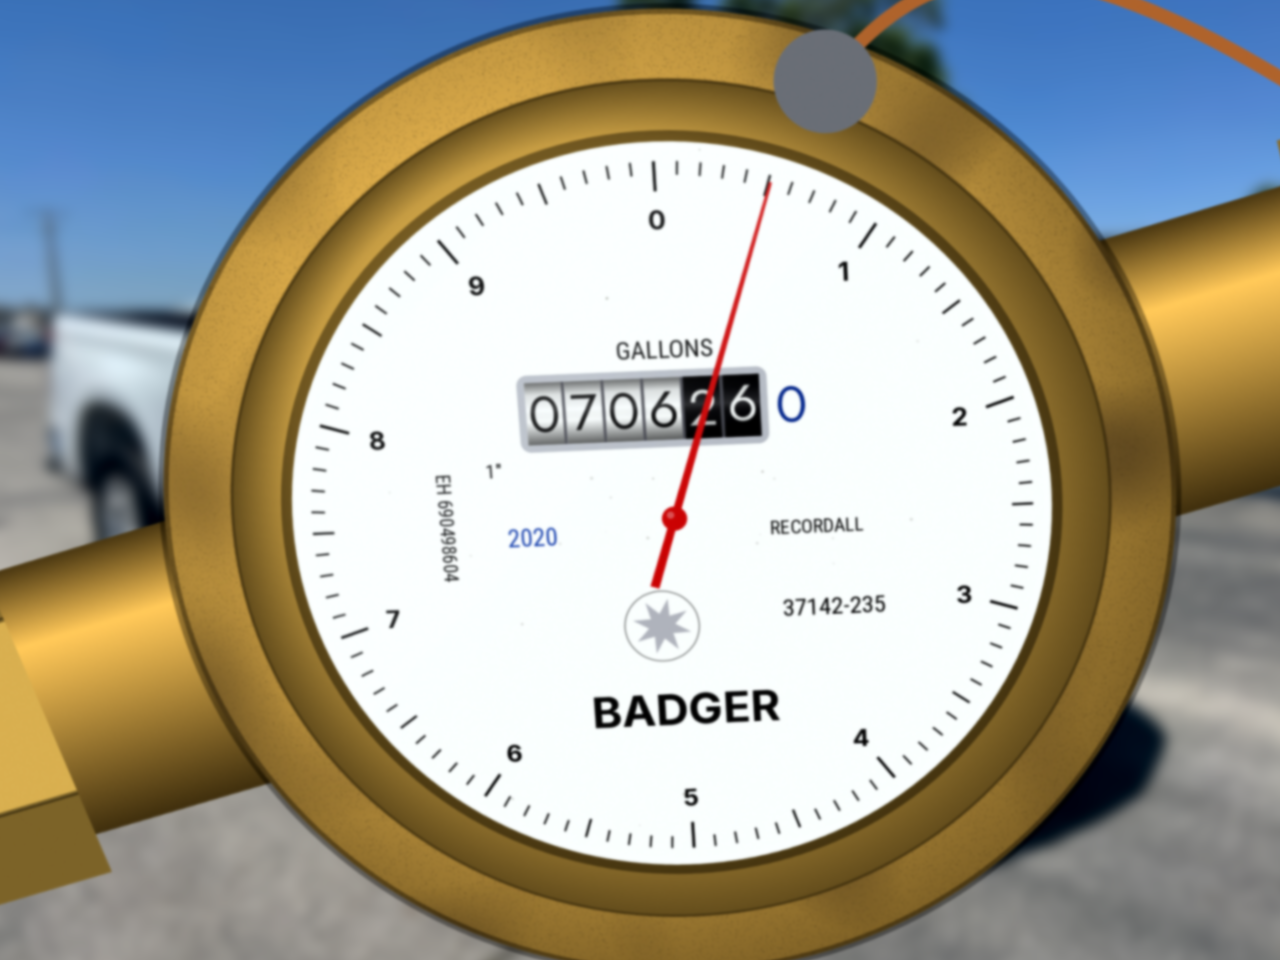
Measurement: 706260.5 gal
